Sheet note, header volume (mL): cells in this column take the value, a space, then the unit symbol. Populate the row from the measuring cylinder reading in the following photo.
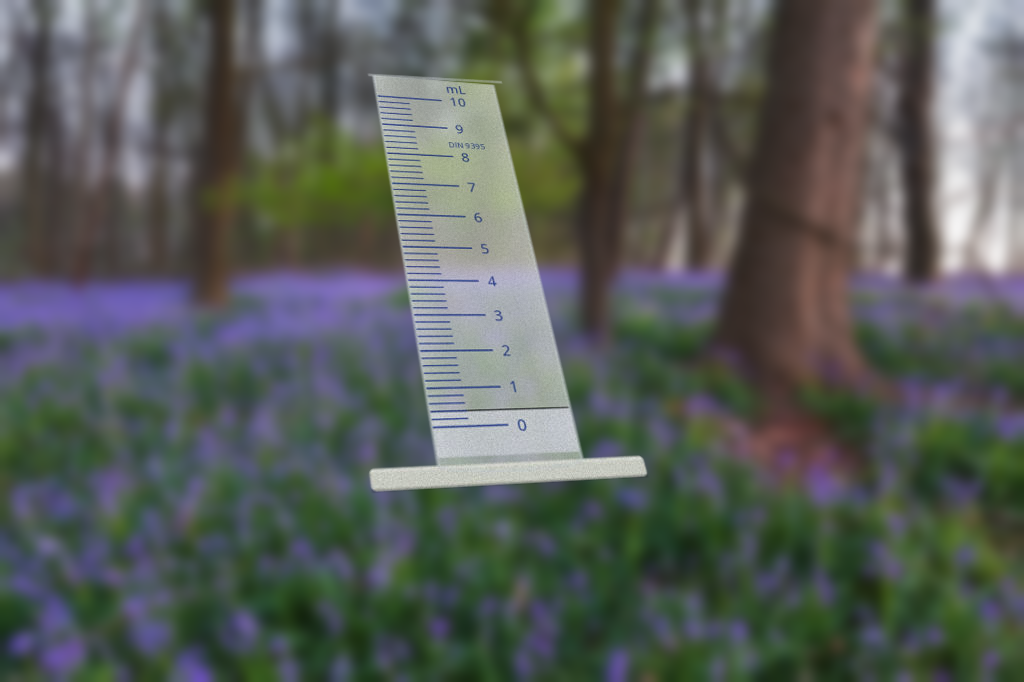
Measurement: 0.4 mL
